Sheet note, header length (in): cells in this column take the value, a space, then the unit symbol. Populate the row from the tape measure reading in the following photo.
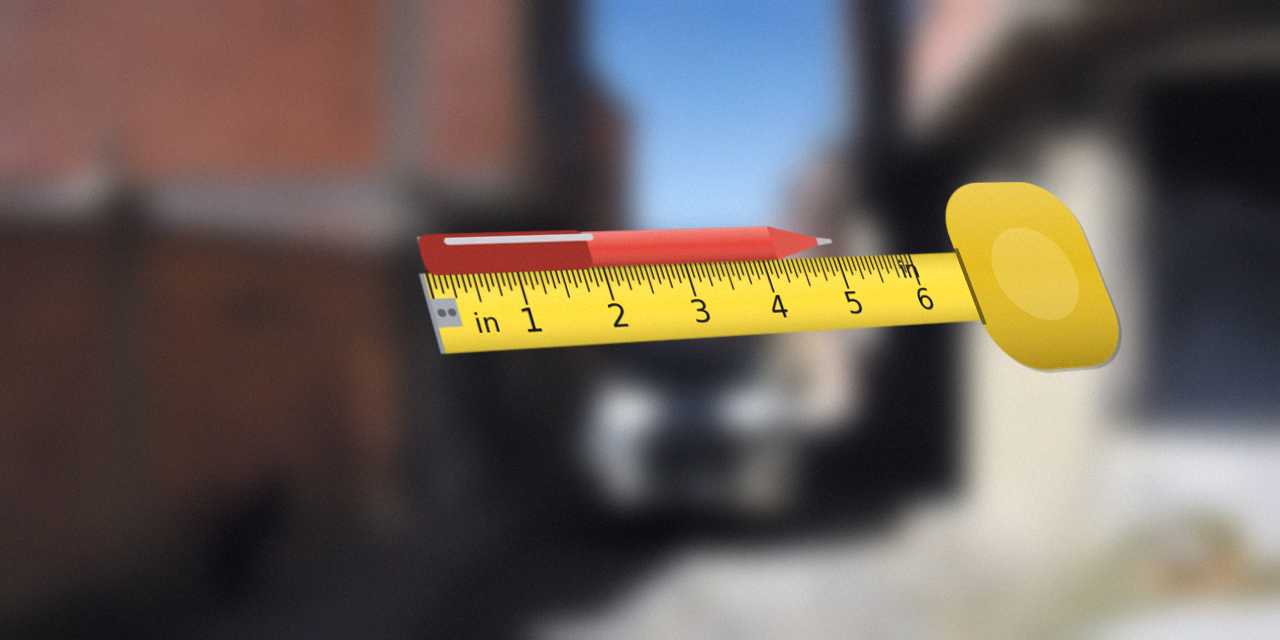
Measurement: 5 in
